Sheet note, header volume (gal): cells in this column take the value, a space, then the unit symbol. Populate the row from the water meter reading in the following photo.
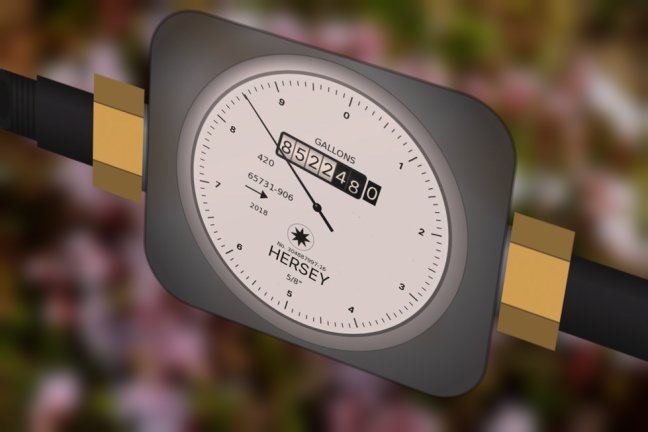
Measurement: 8522478.5 gal
